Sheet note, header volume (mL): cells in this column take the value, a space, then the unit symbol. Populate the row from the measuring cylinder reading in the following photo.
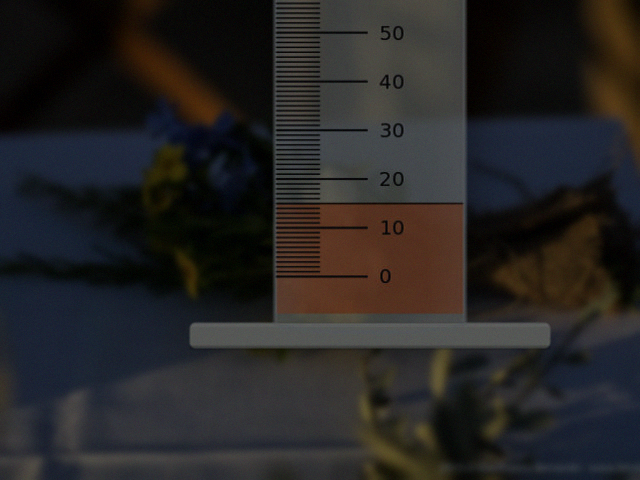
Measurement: 15 mL
